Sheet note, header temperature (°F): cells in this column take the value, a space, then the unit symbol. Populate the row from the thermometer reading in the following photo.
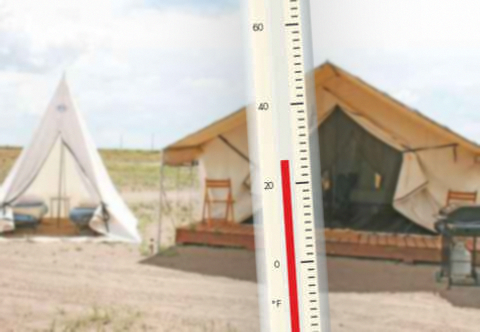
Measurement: 26 °F
